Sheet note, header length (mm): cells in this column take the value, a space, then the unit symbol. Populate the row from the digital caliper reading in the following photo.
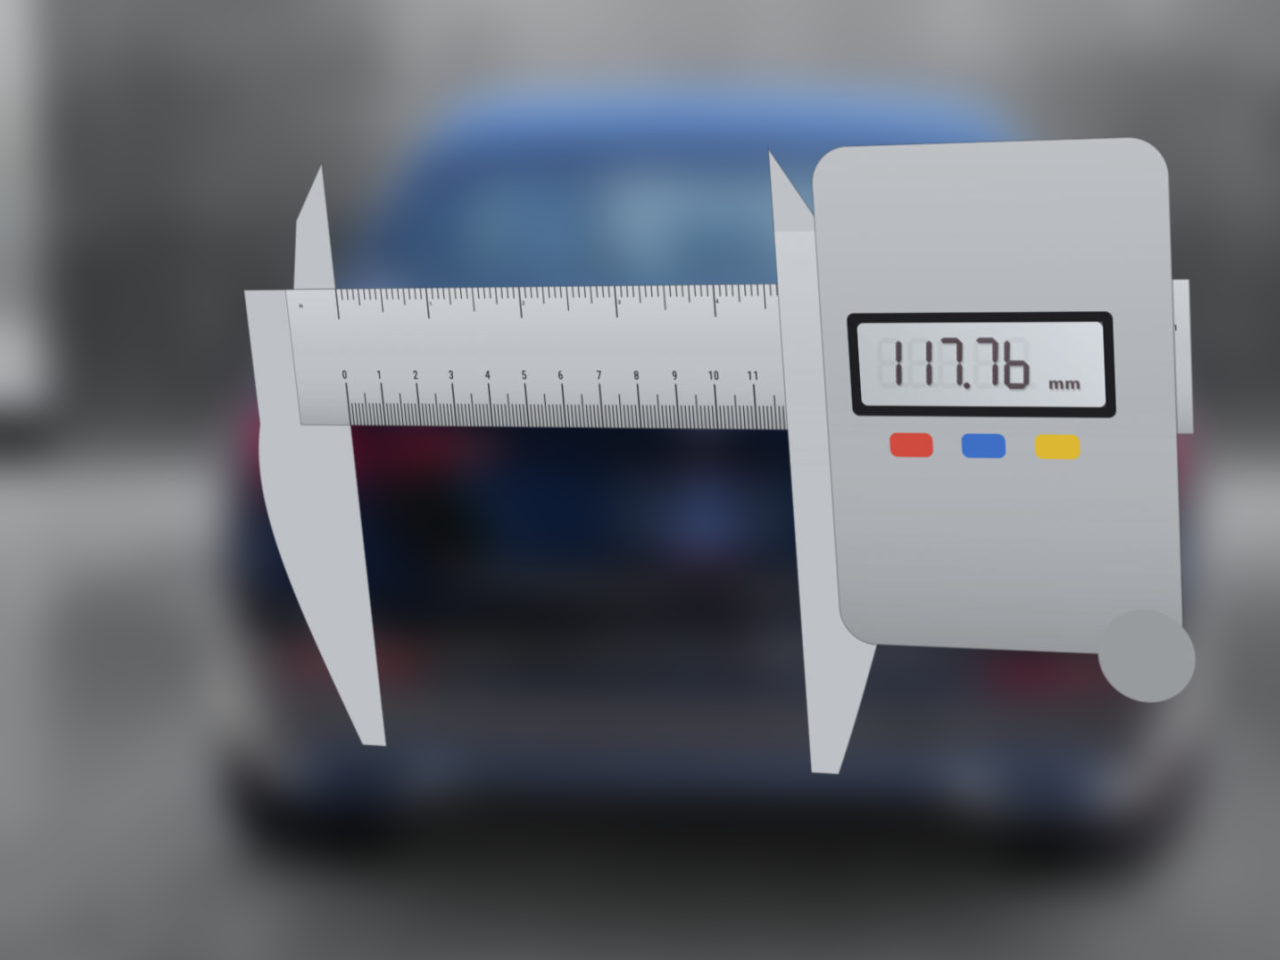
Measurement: 117.76 mm
